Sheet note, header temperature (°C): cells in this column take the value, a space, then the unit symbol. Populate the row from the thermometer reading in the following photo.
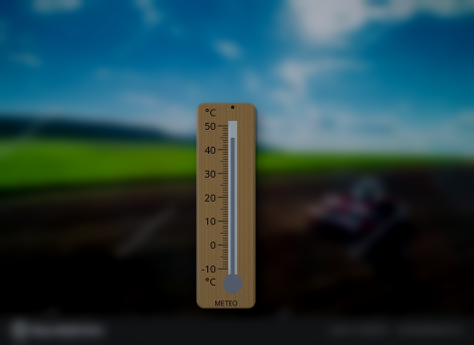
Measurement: 45 °C
